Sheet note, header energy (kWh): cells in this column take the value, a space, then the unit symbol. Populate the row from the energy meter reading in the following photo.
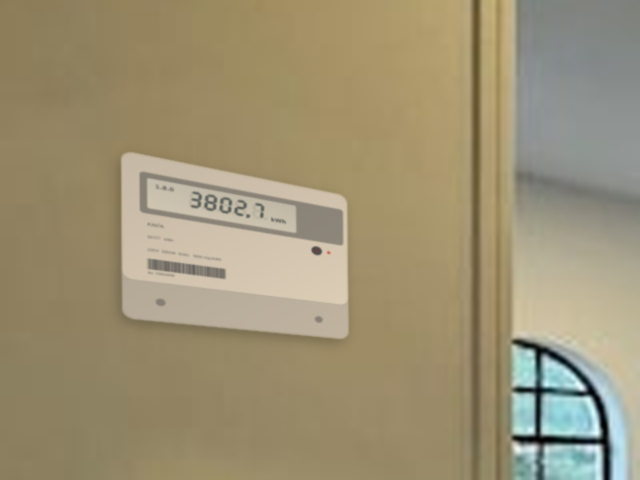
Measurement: 3802.7 kWh
